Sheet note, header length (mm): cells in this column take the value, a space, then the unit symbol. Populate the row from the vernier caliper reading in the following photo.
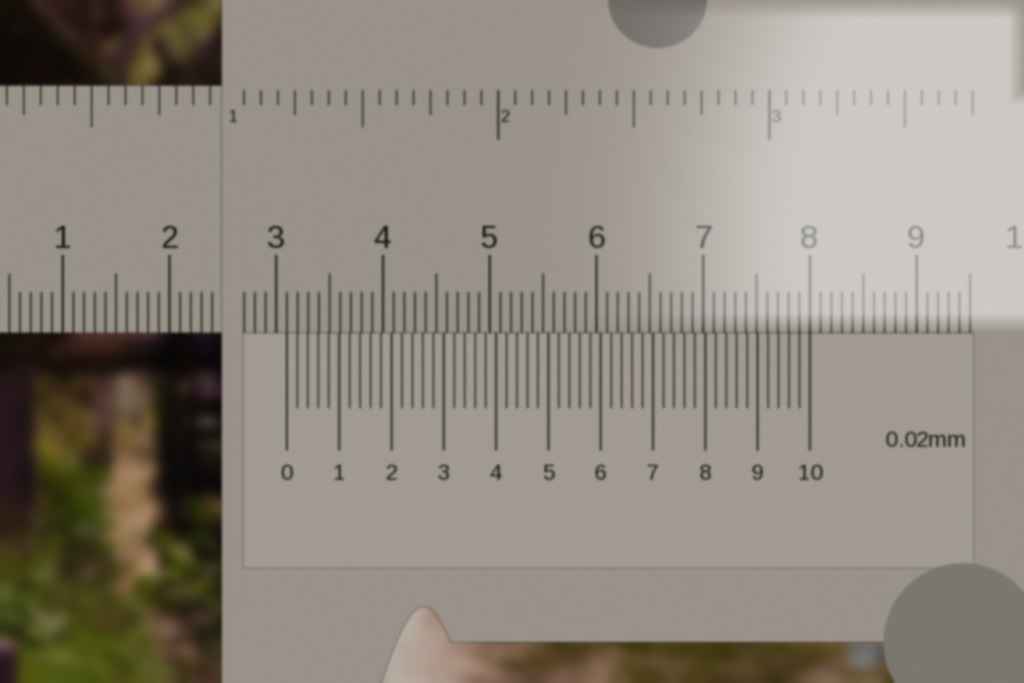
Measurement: 31.0 mm
